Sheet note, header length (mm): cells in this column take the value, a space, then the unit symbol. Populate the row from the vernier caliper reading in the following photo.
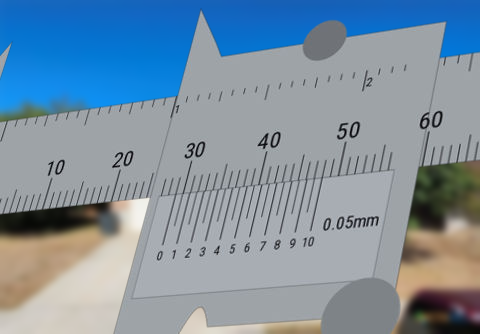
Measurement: 29.0 mm
